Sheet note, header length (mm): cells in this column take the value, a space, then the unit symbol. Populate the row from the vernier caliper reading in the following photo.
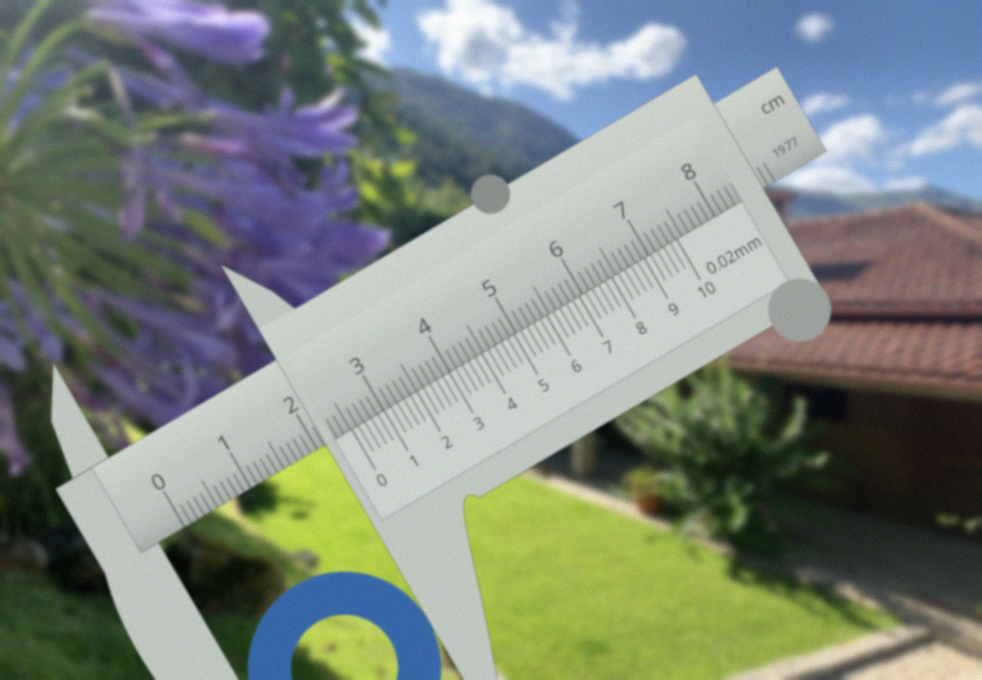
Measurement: 25.2 mm
